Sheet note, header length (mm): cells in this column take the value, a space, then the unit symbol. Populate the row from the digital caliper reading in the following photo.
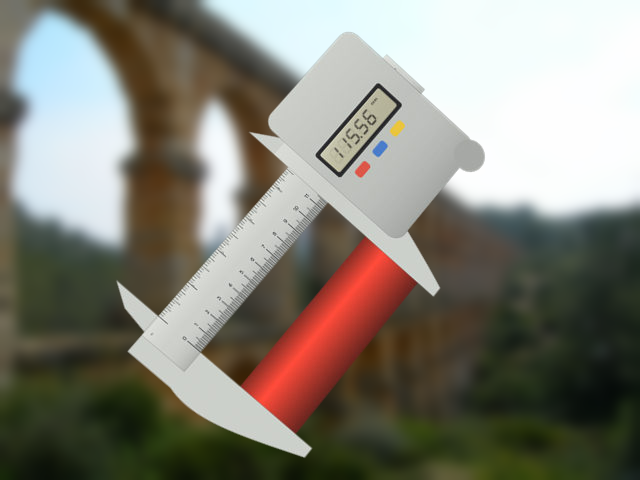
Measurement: 115.56 mm
